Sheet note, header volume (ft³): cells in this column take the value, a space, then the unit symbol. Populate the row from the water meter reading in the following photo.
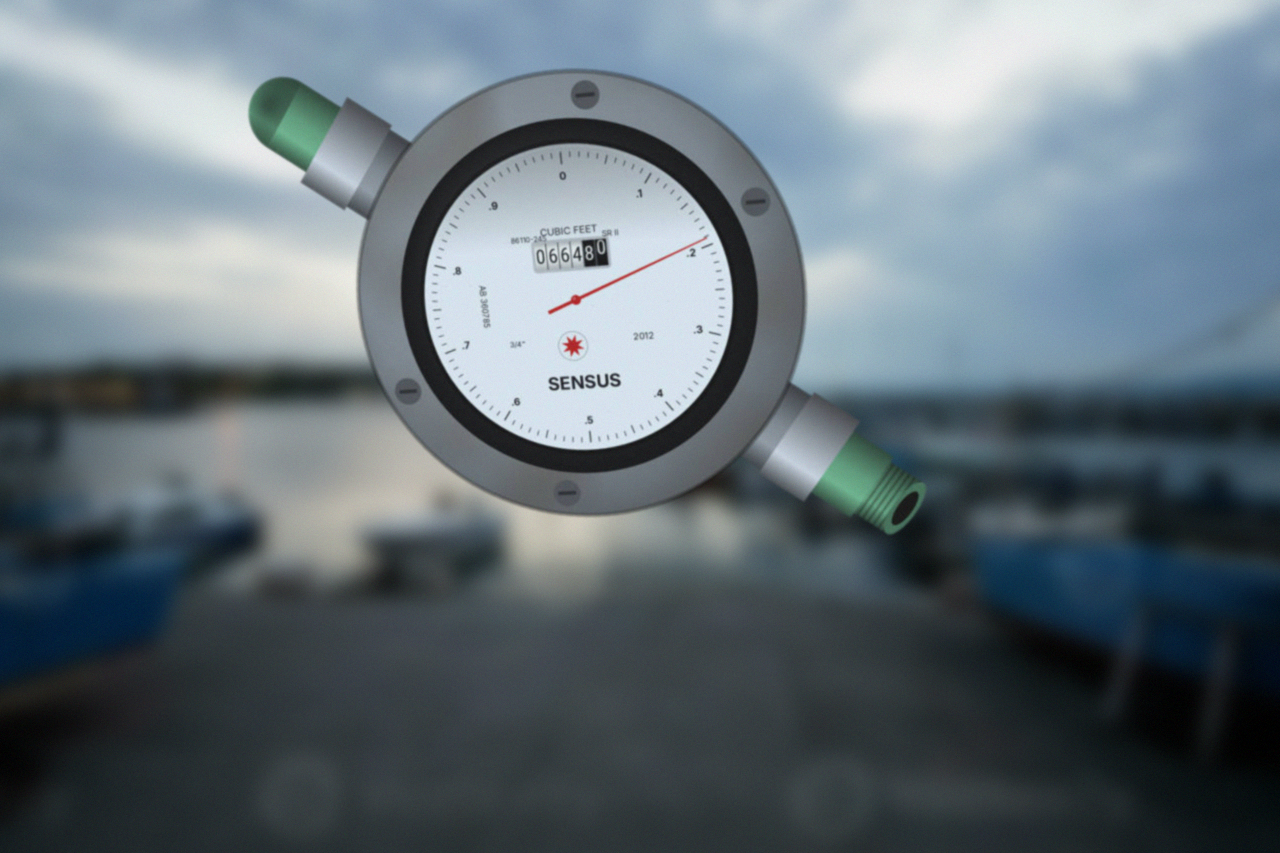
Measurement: 66480.19 ft³
